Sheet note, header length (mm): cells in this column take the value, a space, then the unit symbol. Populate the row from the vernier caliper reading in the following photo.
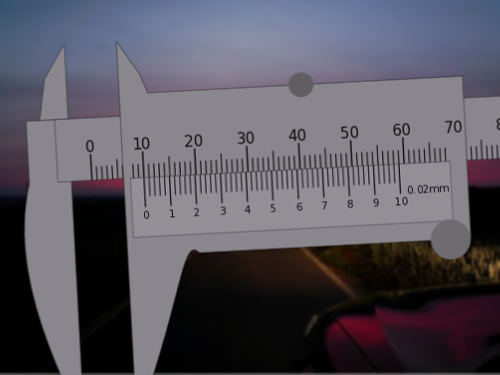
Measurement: 10.0 mm
